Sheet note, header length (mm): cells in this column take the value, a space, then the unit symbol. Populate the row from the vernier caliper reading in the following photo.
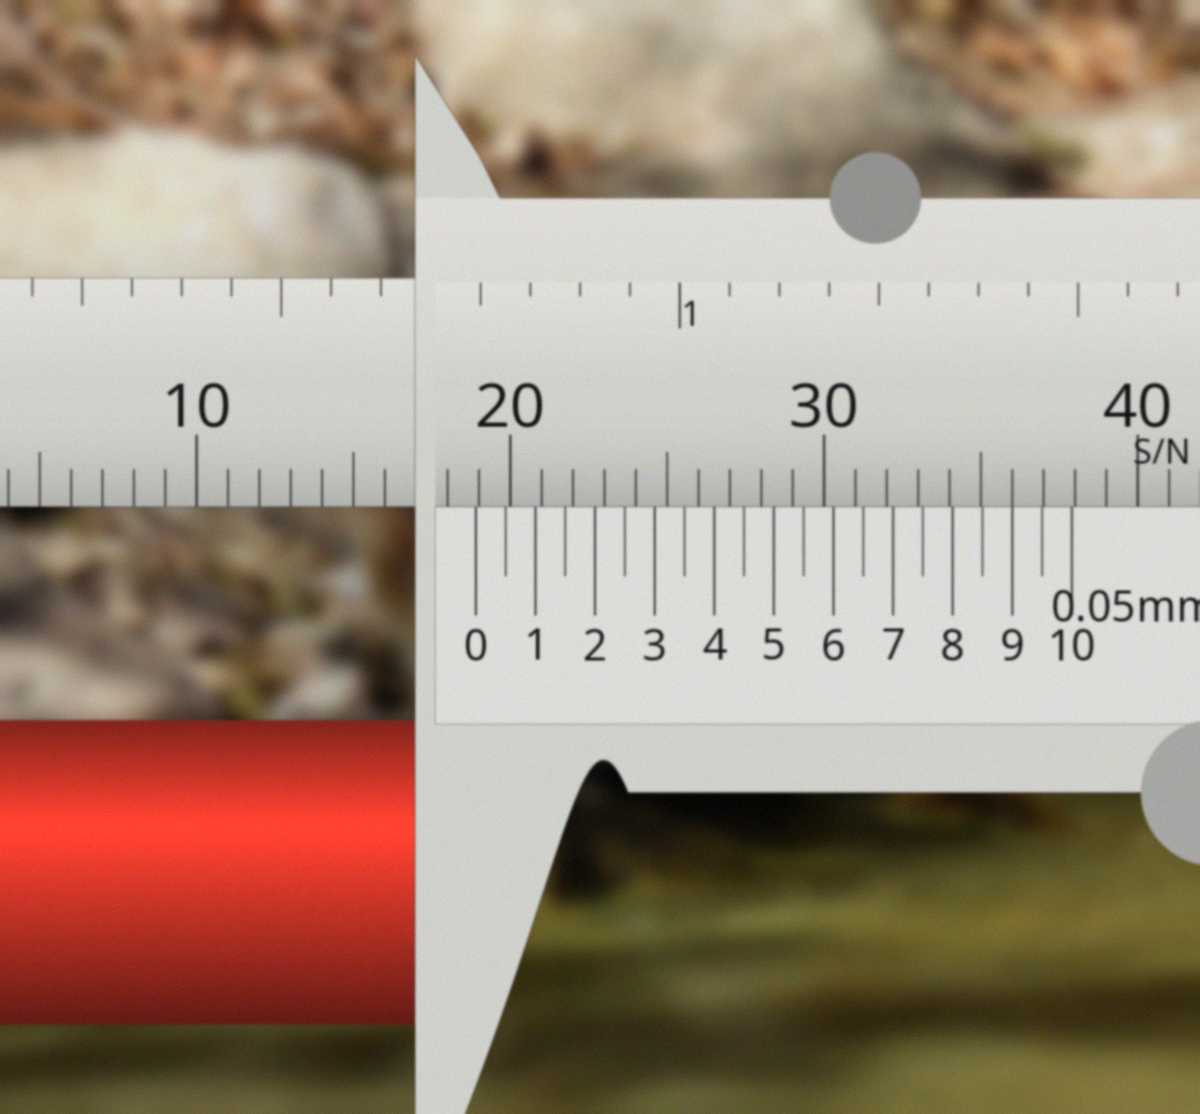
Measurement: 18.9 mm
